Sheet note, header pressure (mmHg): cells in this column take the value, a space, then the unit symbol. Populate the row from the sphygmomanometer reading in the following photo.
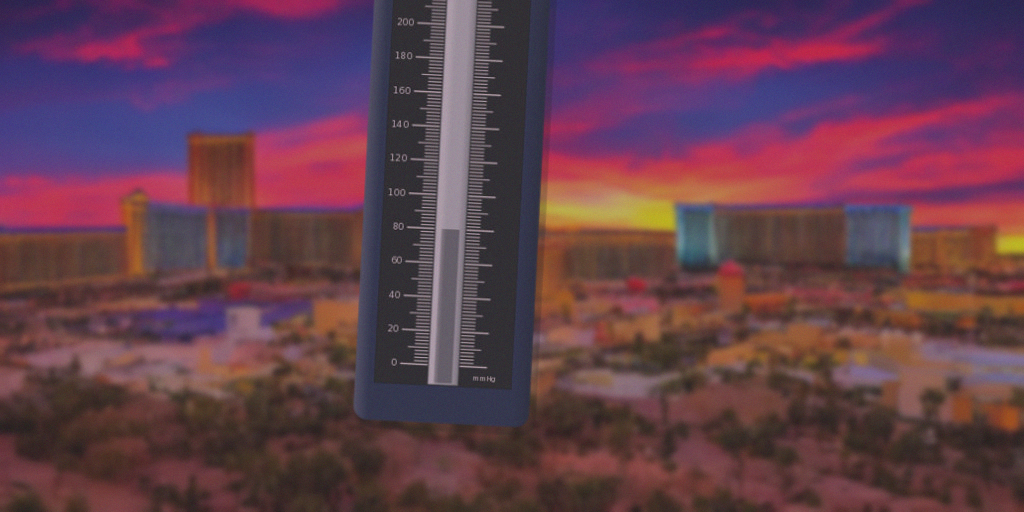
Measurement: 80 mmHg
